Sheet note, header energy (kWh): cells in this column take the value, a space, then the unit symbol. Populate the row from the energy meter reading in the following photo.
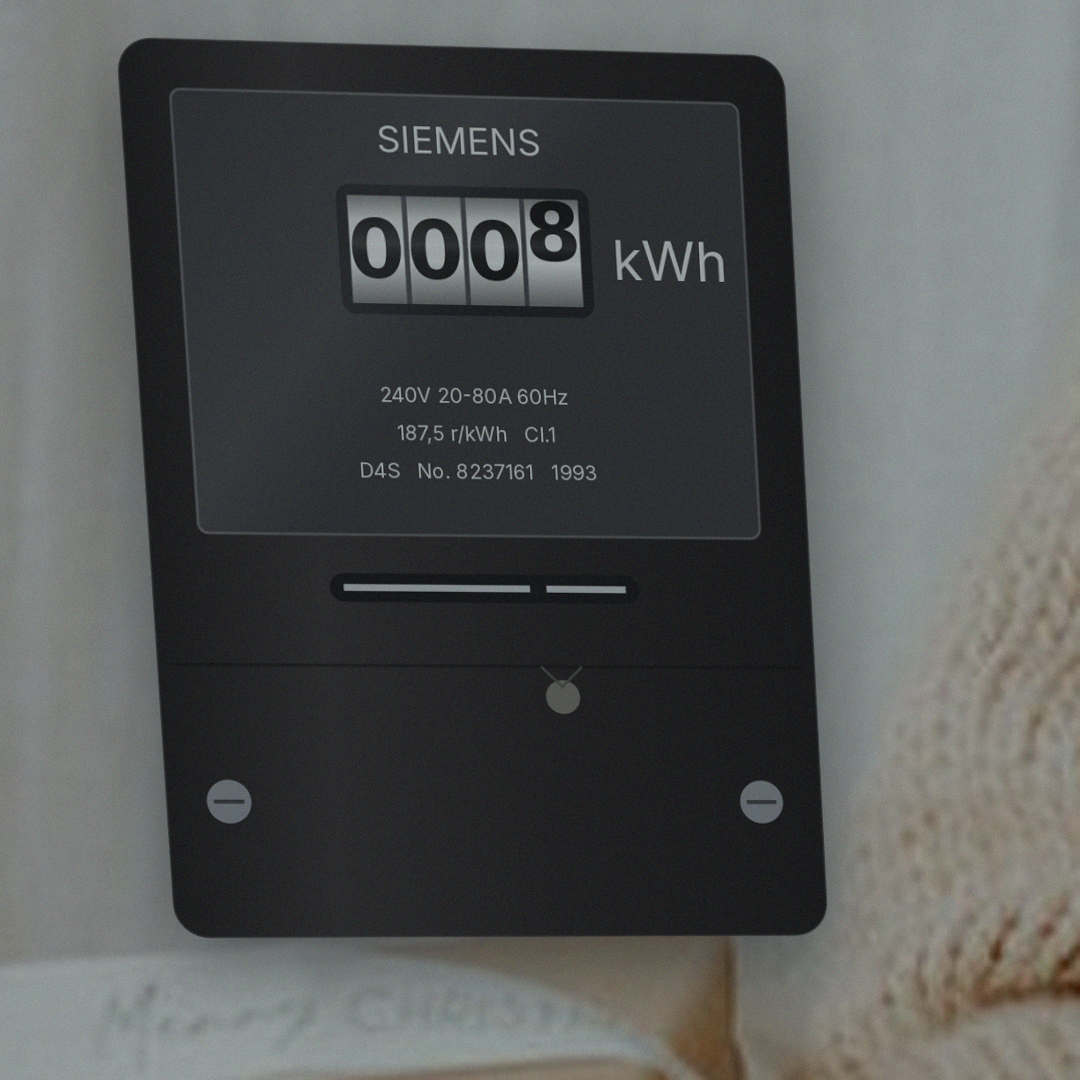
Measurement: 8 kWh
